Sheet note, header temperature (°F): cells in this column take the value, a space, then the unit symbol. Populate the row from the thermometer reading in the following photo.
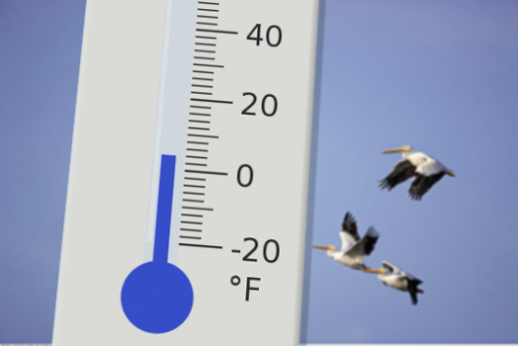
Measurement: 4 °F
